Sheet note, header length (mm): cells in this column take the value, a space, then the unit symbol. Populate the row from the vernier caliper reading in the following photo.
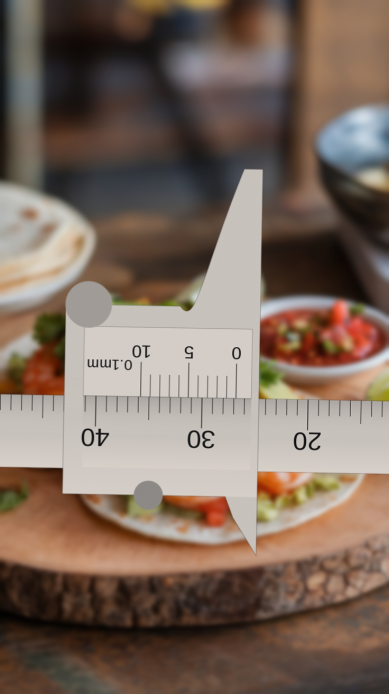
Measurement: 26.8 mm
